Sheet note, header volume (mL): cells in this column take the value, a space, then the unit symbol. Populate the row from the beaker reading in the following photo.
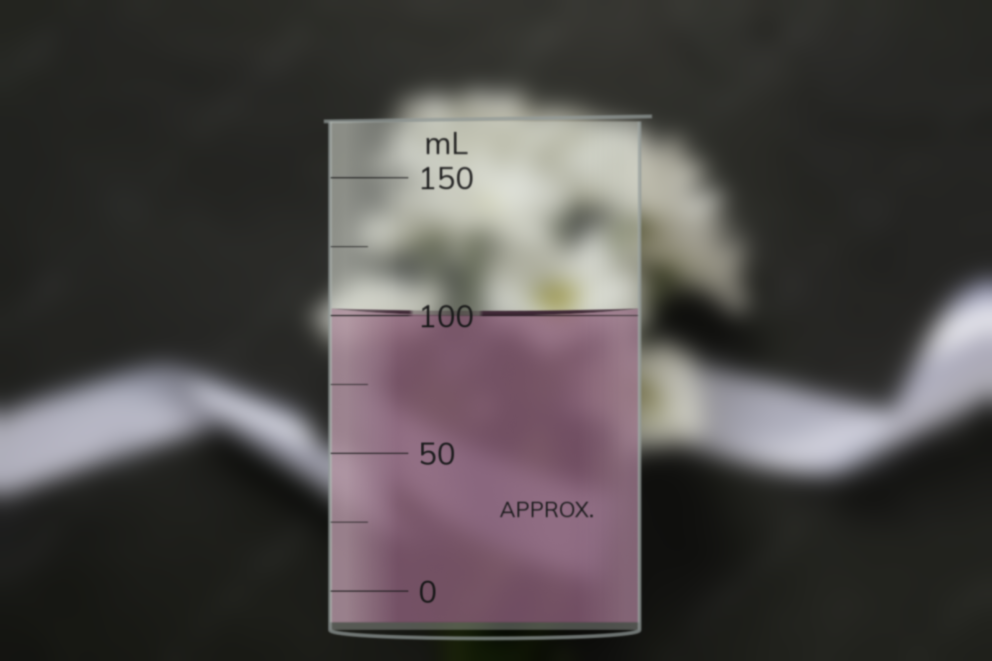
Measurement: 100 mL
